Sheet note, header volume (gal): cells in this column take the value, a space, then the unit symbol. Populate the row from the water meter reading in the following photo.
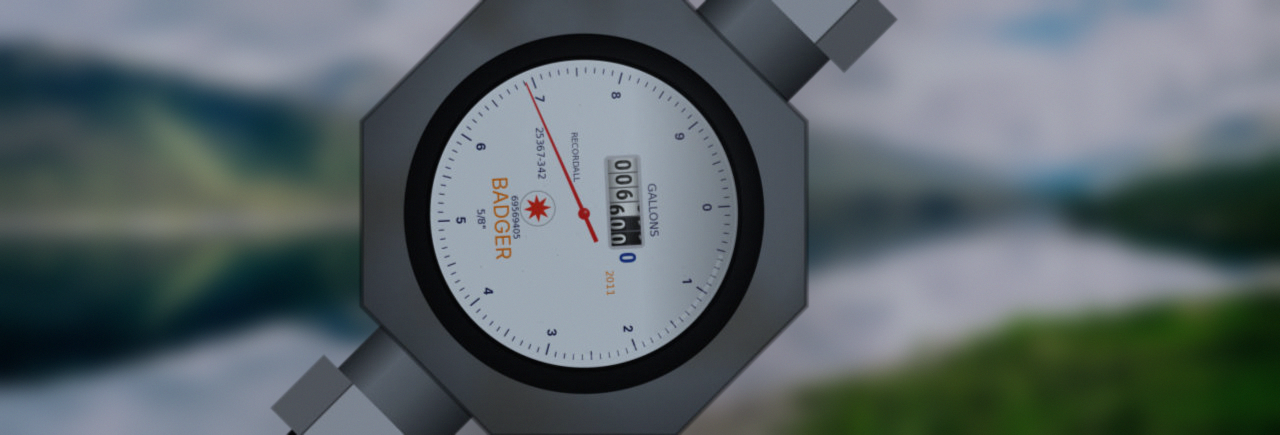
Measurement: 65996.9 gal
